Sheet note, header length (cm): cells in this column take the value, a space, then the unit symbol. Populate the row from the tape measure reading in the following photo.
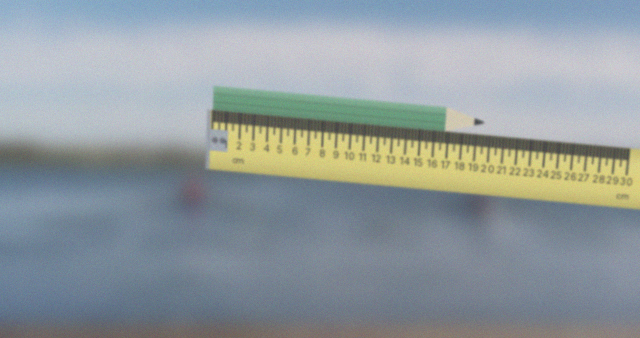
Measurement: 19.5 cm
